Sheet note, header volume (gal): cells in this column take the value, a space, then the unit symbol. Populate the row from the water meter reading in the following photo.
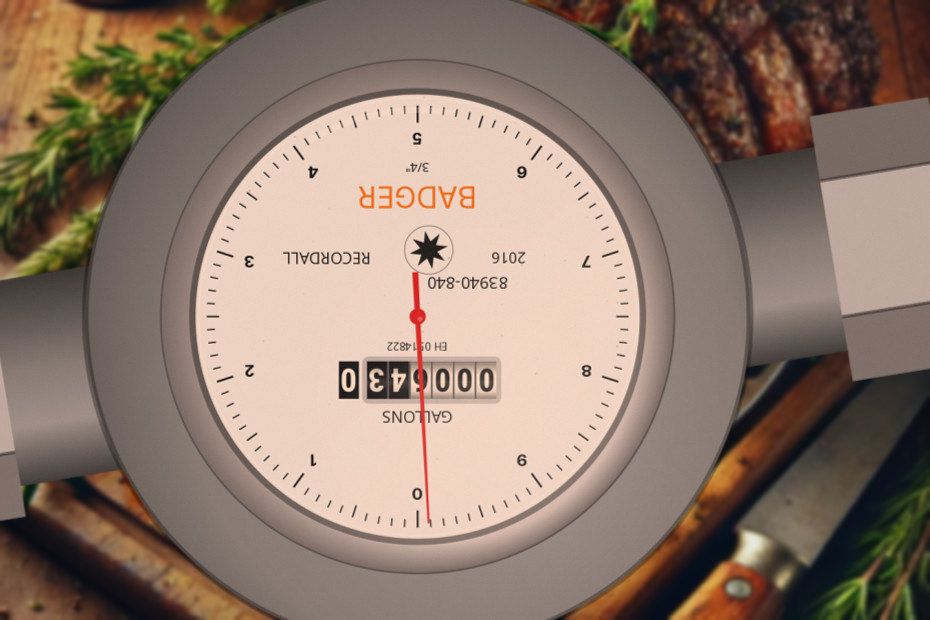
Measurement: 6429.9 gal
